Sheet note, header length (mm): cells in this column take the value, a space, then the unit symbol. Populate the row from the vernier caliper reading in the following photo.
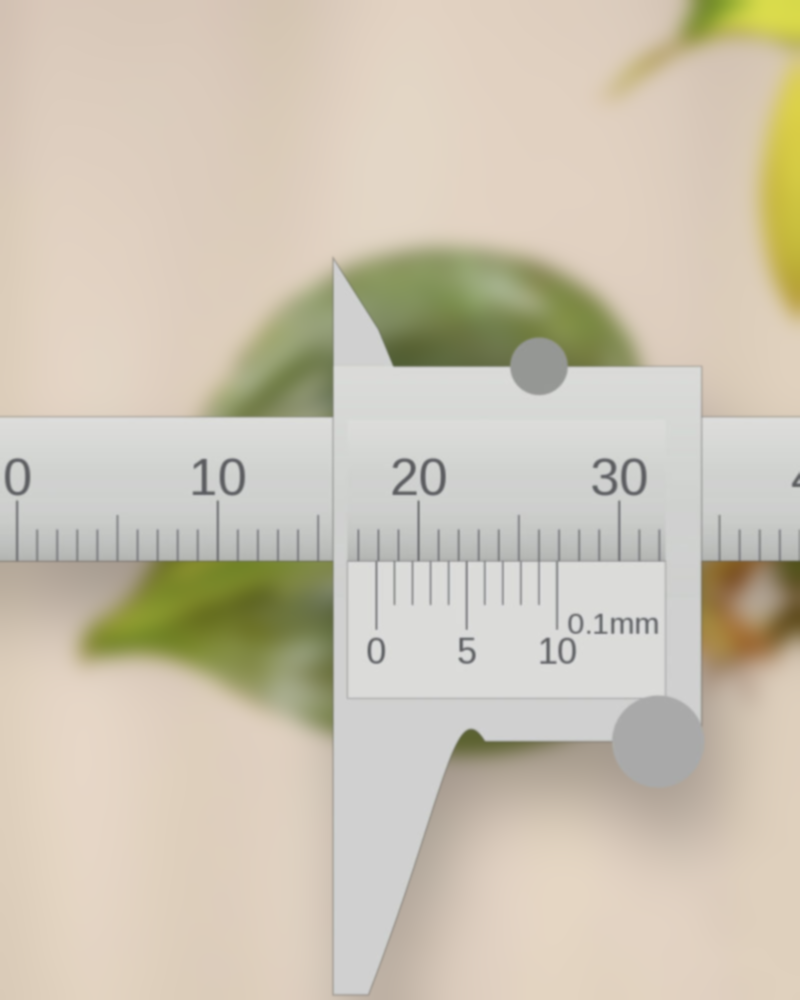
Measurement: 17.9 mm
